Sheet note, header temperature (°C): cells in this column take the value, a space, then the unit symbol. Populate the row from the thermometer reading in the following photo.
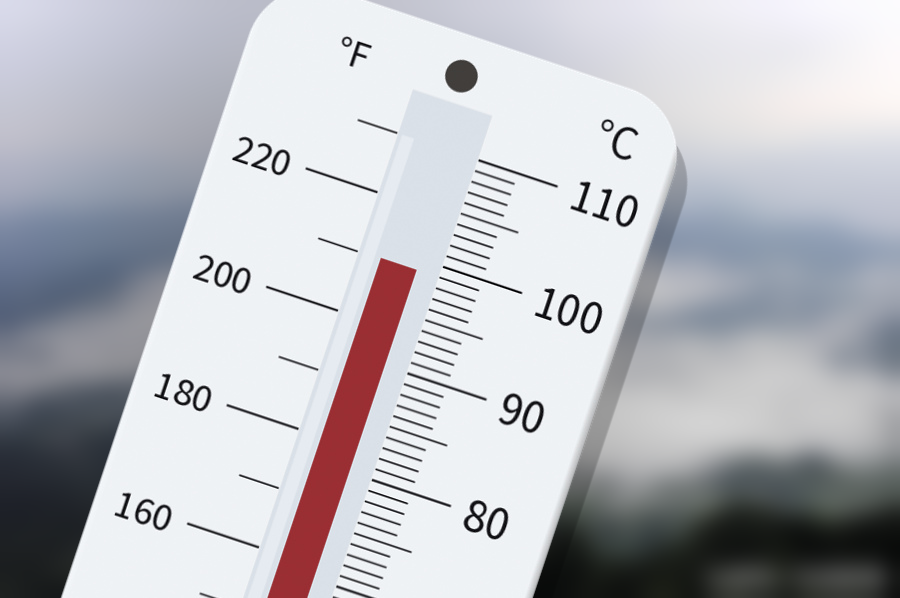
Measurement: 99 °C
